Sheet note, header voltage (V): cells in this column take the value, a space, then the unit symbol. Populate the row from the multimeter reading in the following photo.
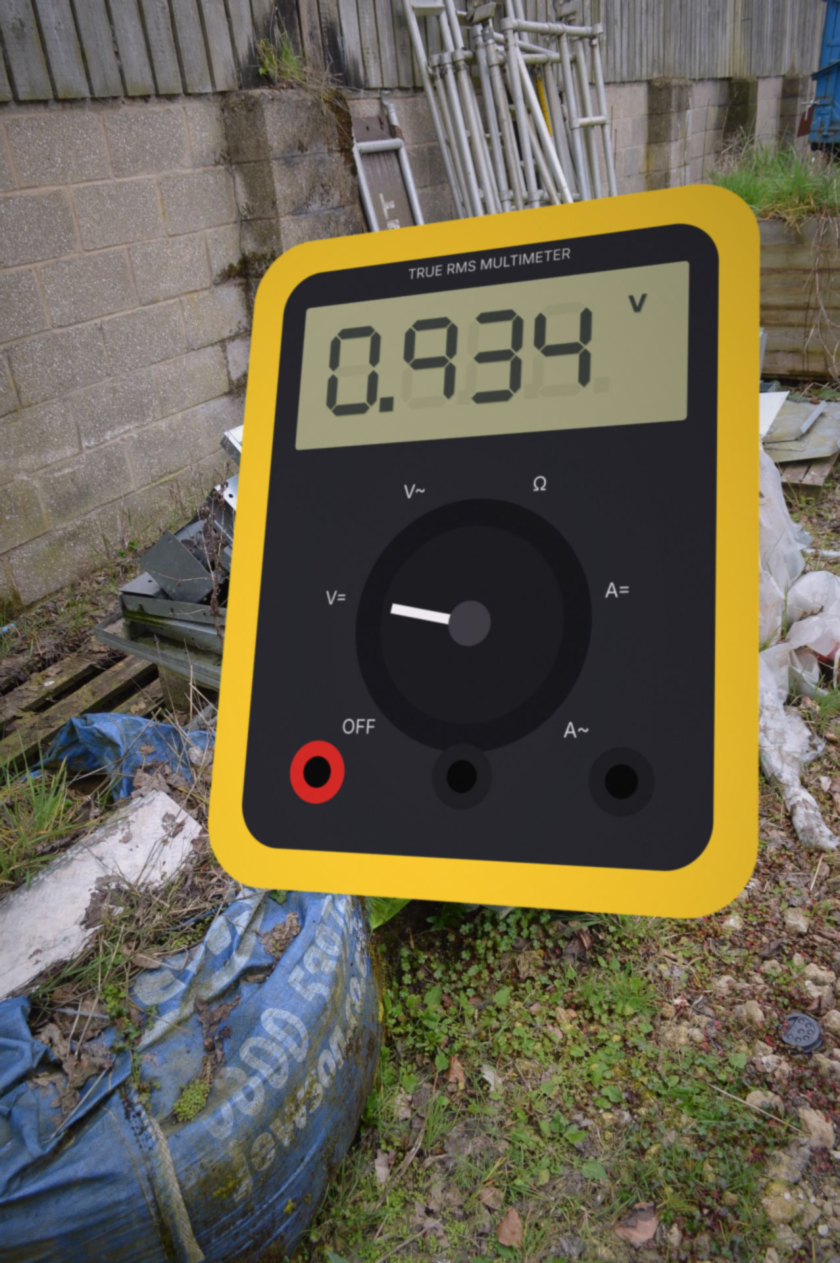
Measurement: 0.934 V
